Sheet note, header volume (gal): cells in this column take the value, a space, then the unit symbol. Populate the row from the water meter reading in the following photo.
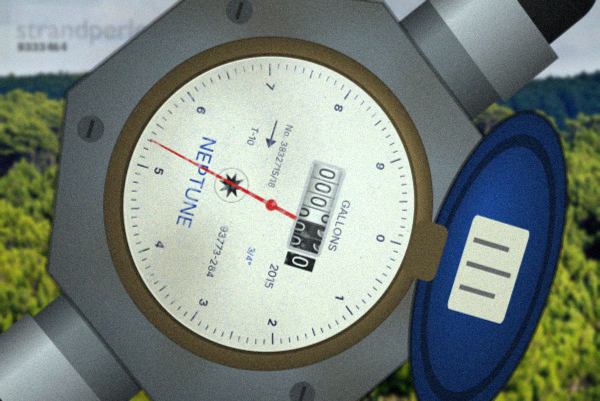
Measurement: 8995.3 gal
